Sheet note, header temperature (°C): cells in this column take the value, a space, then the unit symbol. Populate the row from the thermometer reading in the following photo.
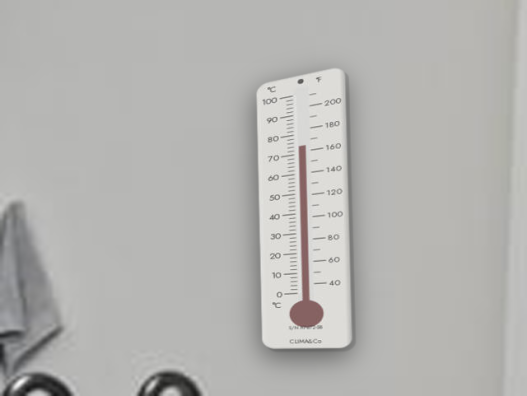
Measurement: 74 °C
